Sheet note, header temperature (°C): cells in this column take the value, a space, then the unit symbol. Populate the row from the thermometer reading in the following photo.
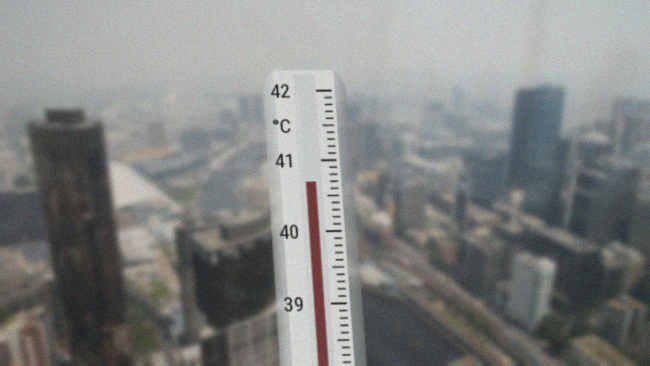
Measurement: 40.7 °C
